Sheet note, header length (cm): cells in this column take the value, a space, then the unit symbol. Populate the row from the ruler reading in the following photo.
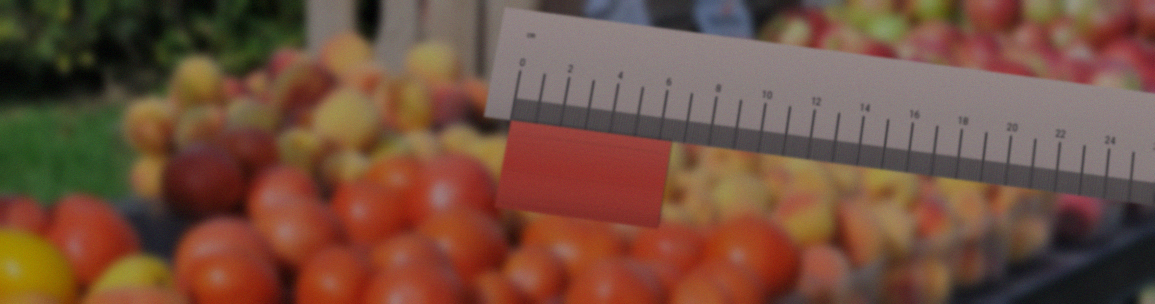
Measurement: 6.5 cm
